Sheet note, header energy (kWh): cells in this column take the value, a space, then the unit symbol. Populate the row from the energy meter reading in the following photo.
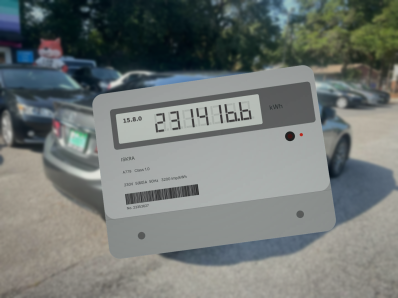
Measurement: 231416.6 kWh
